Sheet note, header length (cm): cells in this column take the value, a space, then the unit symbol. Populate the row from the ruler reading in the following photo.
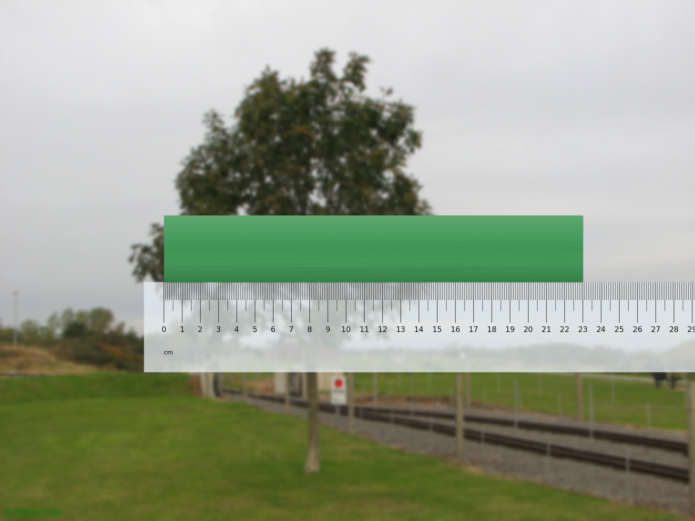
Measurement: 23 cm
